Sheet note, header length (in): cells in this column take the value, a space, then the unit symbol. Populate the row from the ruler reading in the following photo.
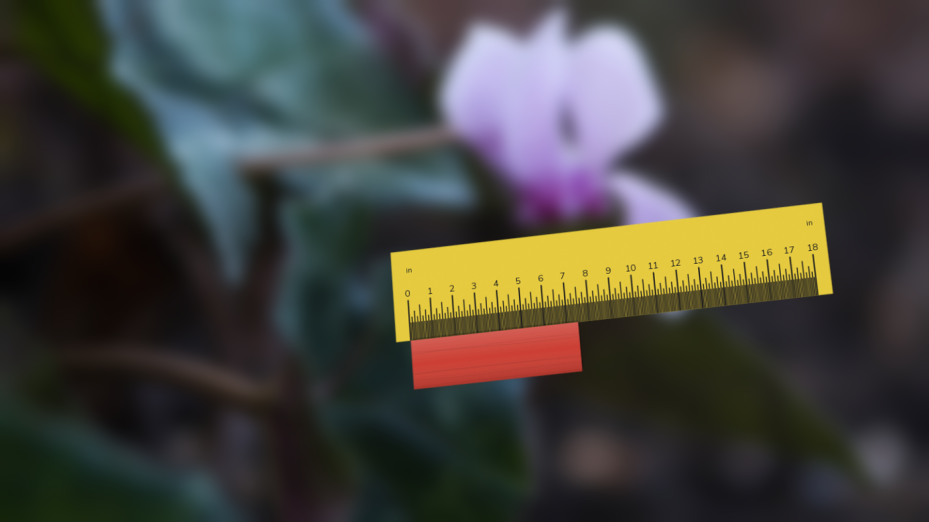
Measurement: 7.5 in
